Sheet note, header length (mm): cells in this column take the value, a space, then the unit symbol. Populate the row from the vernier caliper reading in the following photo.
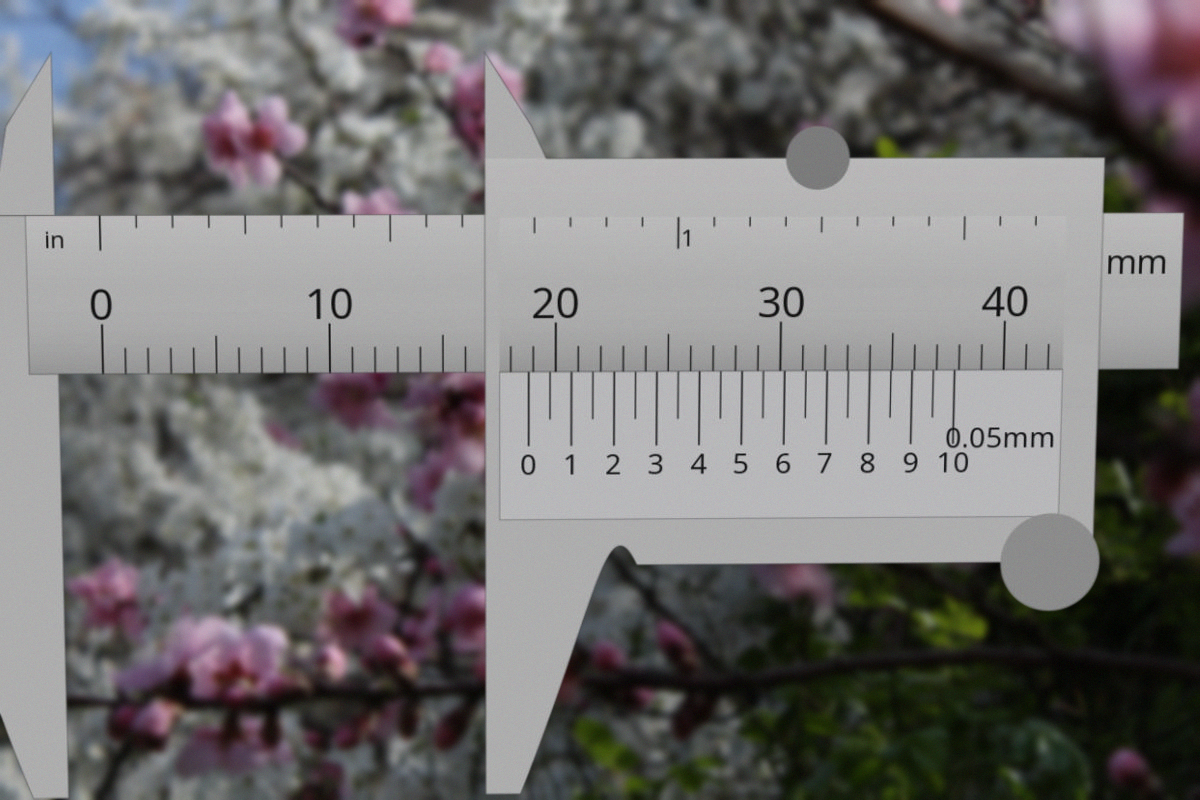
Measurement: 18.8 mm
